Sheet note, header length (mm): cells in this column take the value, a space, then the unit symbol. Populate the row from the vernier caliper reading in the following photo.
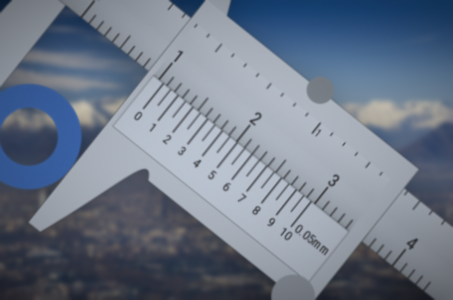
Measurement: 10.6 mm
